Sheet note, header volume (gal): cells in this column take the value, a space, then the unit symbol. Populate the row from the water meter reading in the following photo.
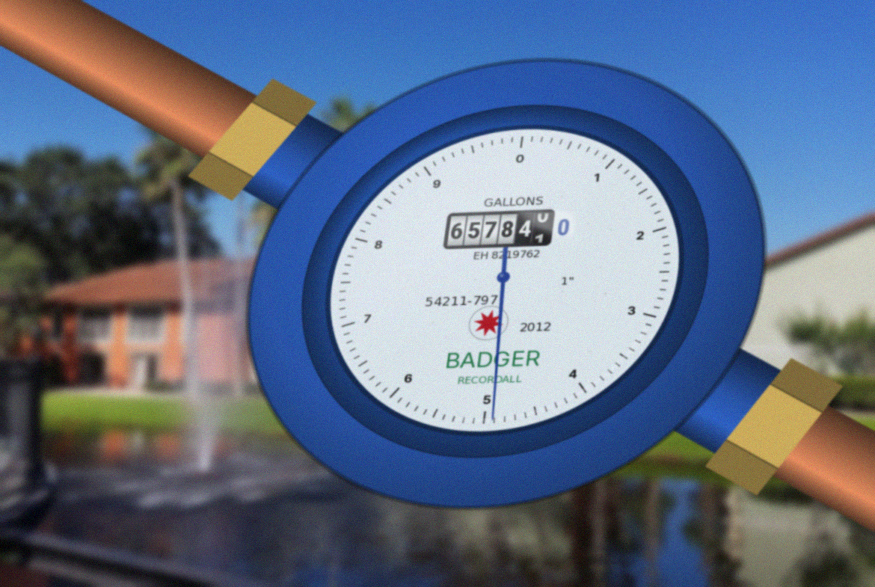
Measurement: 6578404.9 gal
